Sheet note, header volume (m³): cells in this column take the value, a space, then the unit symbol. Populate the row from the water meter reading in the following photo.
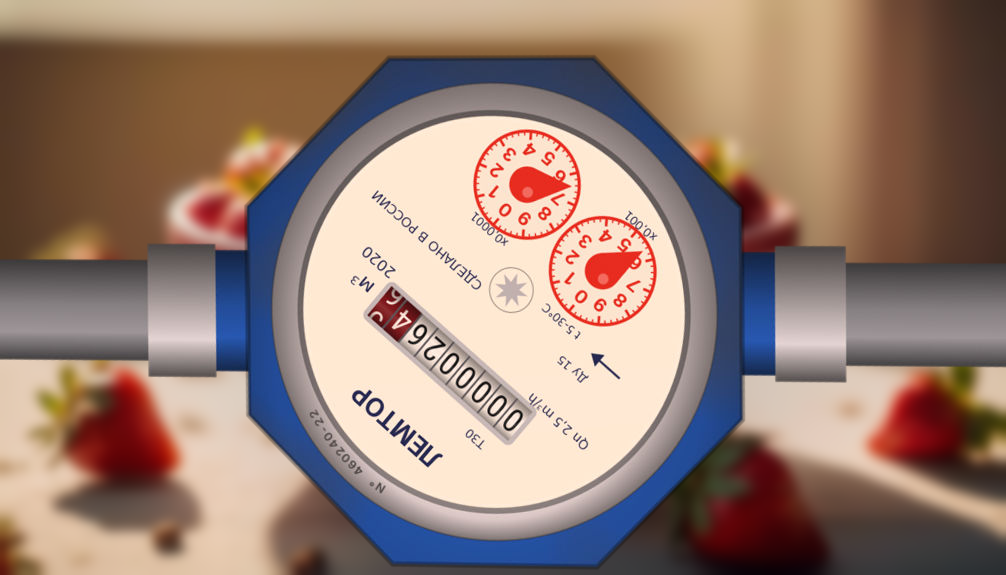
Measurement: 26.4556 m³
